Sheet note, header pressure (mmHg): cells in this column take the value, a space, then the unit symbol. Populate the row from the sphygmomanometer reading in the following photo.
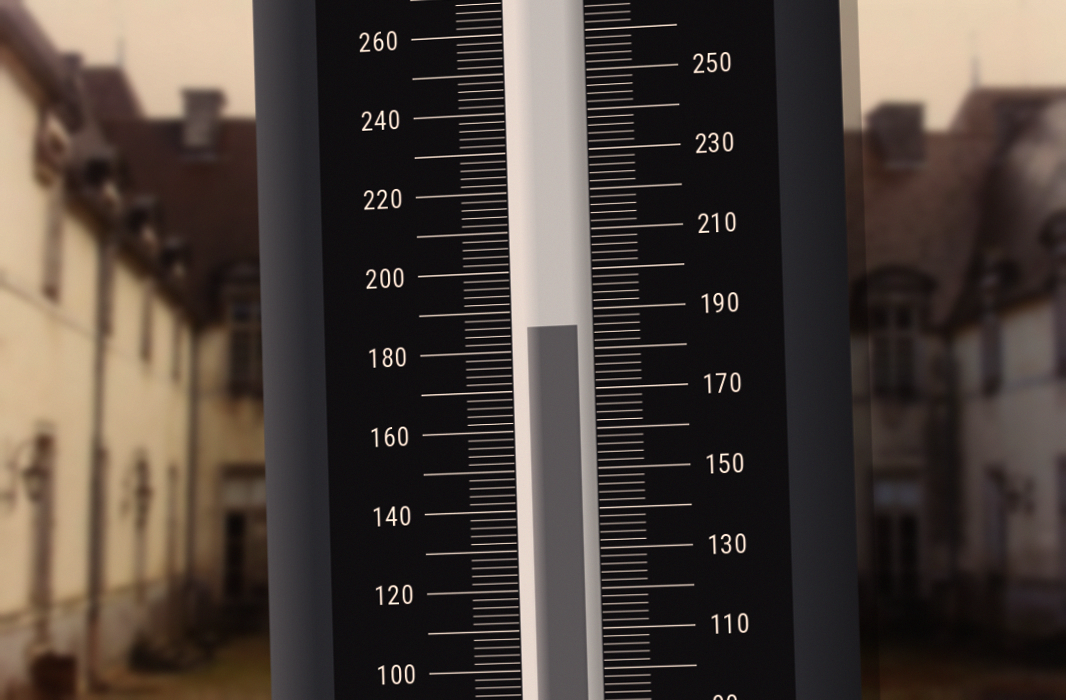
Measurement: 186 mmHg
